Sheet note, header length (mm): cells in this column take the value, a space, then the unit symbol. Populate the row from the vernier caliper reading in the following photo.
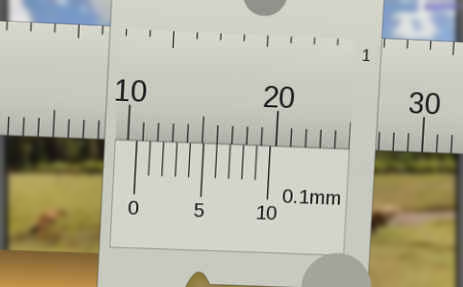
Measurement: 10.6 mm
